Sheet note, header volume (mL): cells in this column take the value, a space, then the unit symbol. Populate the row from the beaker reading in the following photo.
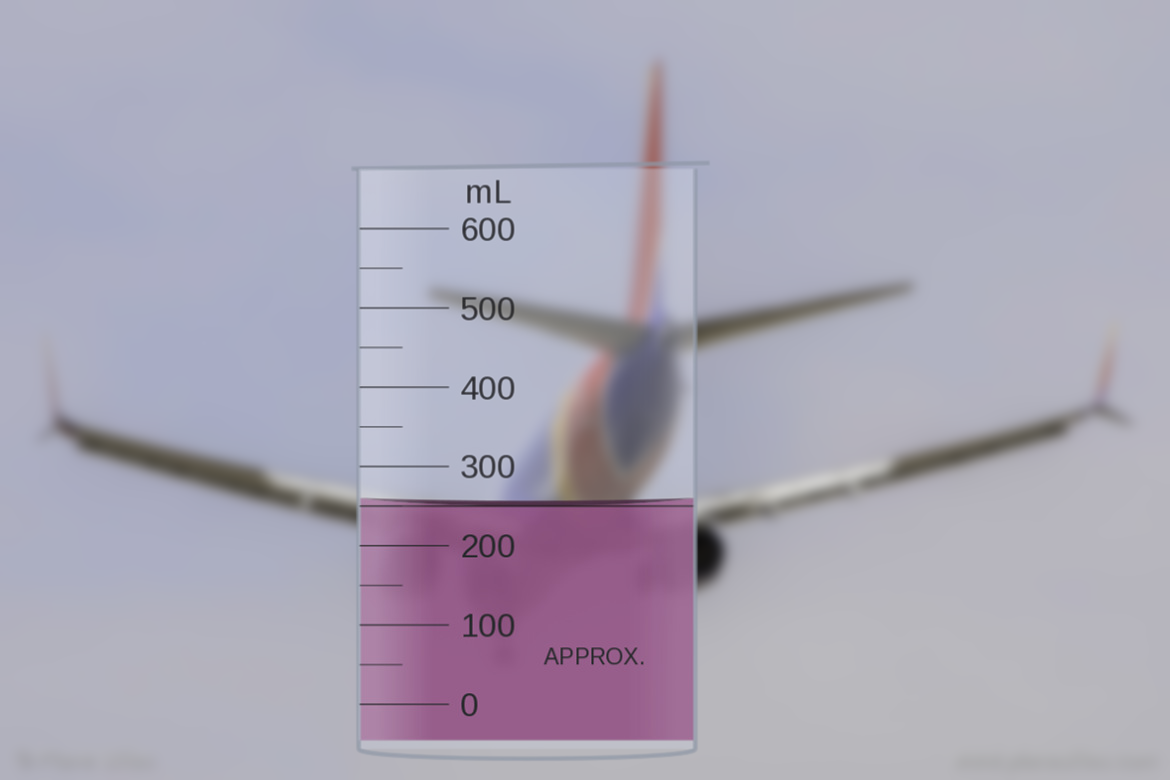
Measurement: 250 mL
